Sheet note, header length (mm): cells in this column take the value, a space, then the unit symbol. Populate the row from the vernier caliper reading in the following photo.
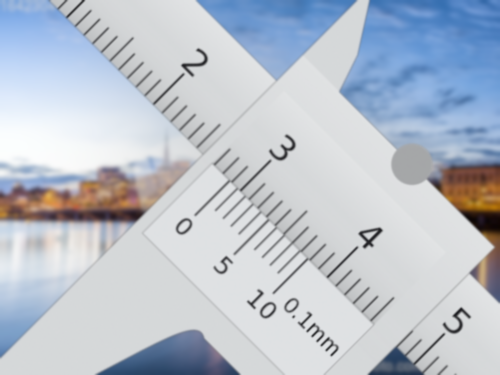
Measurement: 28.8 mm
